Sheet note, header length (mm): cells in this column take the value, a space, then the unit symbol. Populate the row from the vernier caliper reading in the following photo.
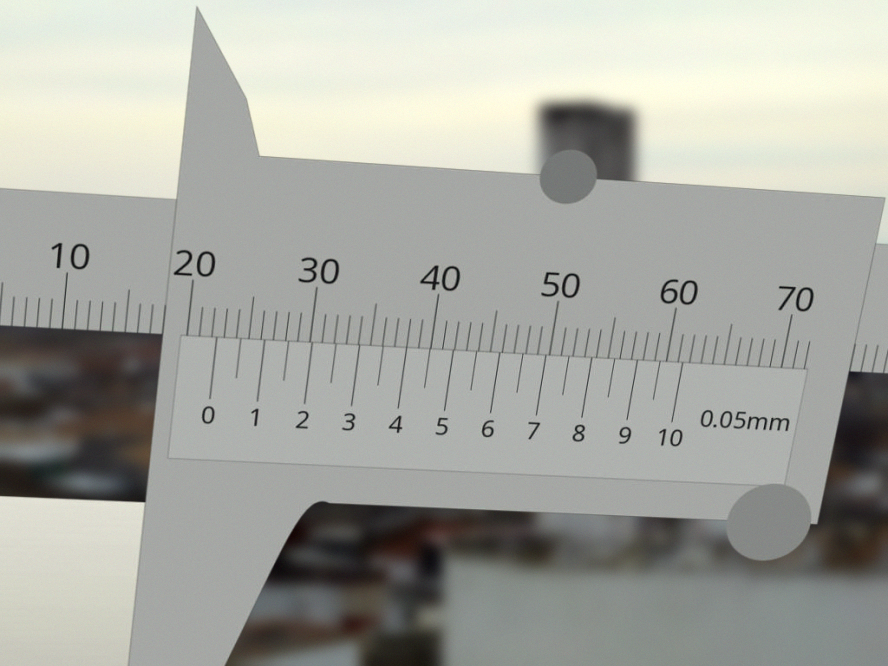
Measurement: 22.4 mm
